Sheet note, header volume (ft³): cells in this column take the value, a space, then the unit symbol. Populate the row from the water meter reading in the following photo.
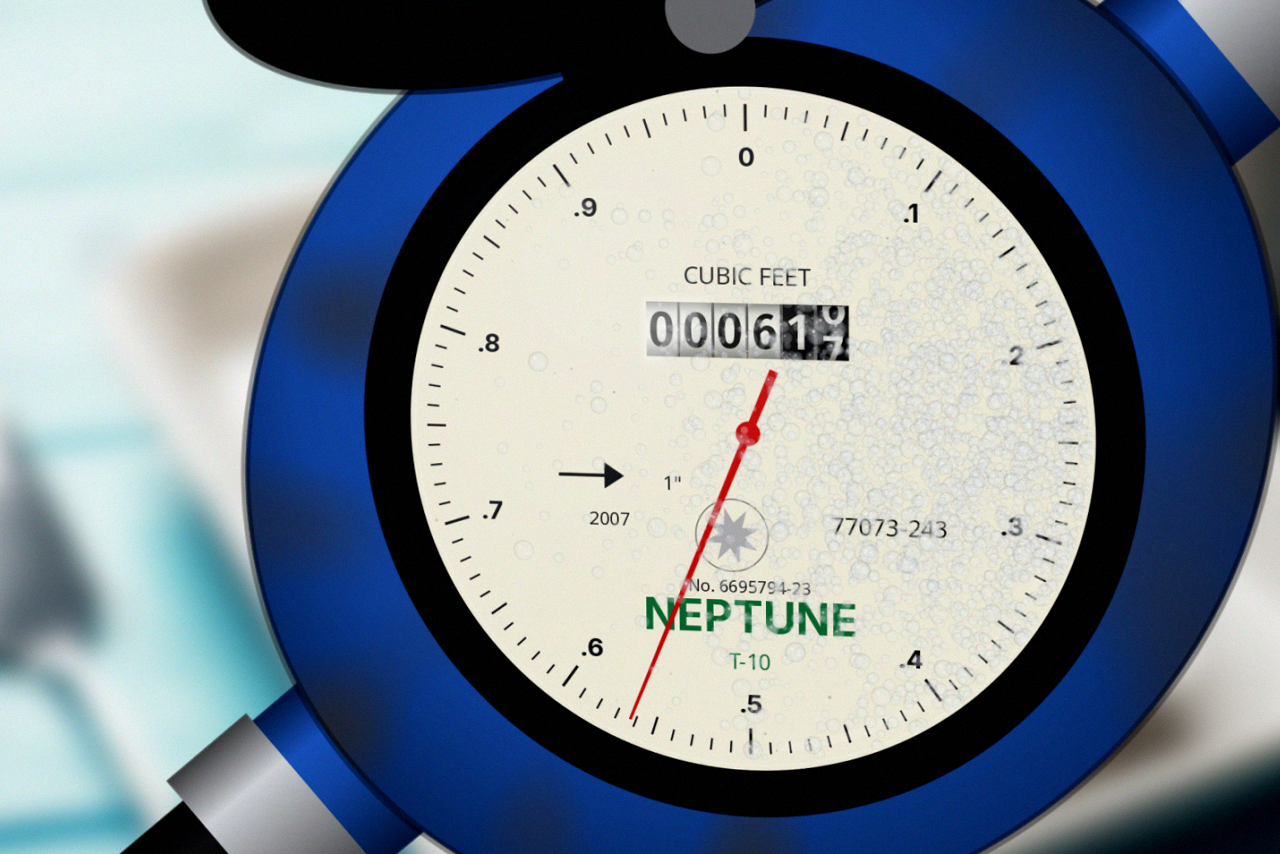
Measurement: 616.56 ft³
